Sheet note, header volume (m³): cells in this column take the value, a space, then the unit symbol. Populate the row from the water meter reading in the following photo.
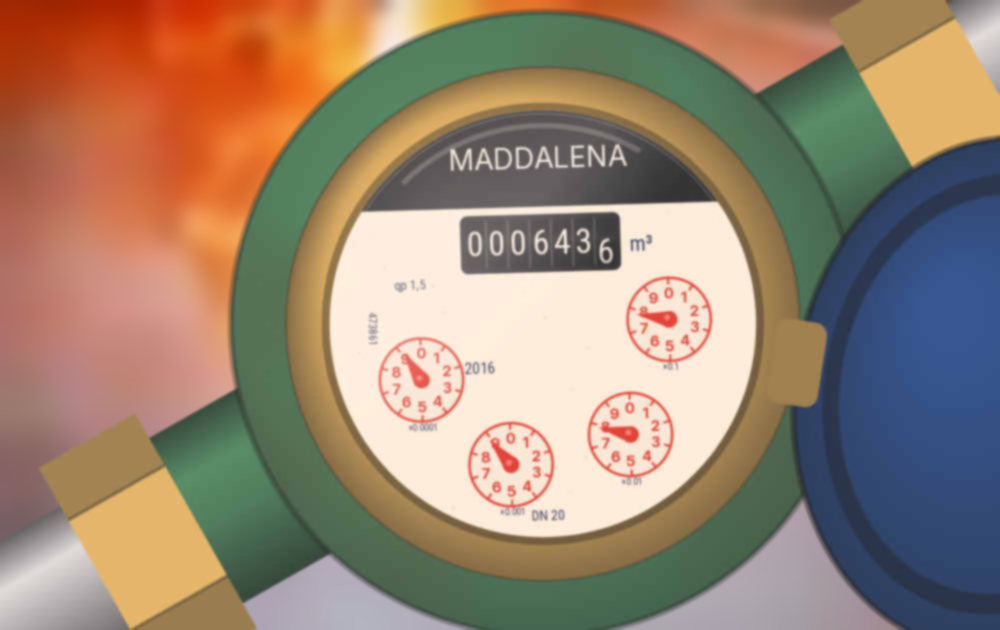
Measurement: 6435.7789 m³
